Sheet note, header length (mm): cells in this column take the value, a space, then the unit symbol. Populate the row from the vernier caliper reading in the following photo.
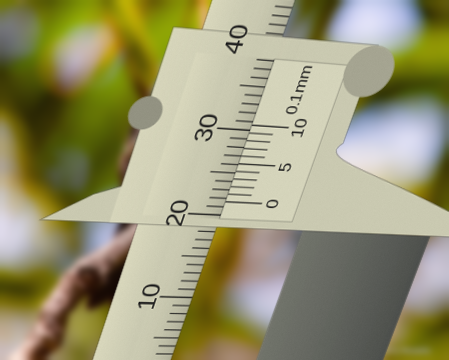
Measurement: 21.6 mm
